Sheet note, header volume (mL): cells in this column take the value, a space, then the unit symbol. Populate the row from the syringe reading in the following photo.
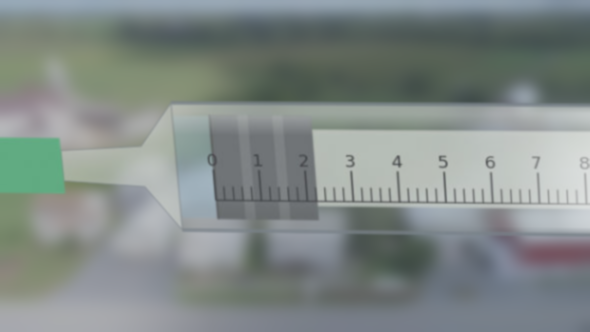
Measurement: 0 mL
